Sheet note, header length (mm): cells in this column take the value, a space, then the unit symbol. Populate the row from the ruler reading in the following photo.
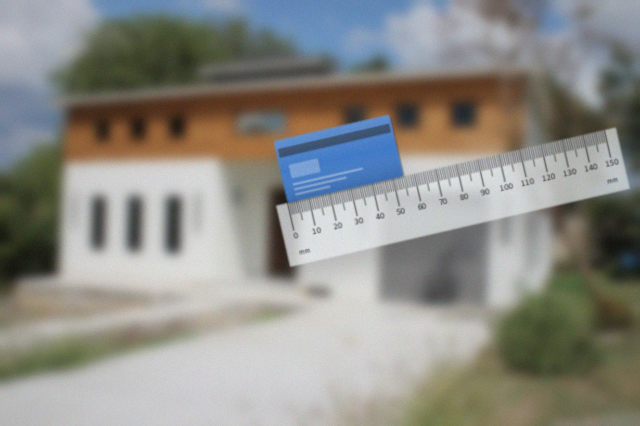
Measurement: 55 mm
